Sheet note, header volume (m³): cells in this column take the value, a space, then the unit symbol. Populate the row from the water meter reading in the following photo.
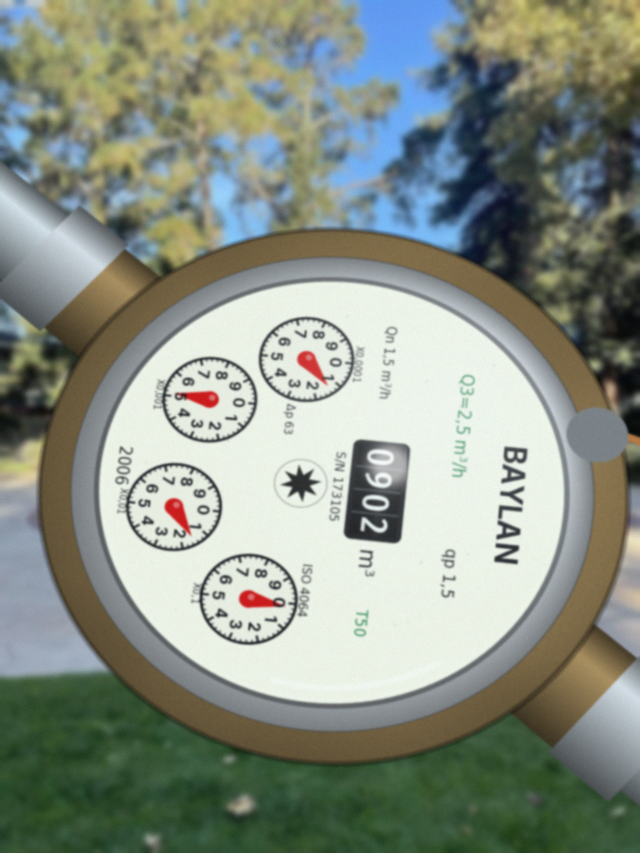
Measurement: 902.0151 m³
